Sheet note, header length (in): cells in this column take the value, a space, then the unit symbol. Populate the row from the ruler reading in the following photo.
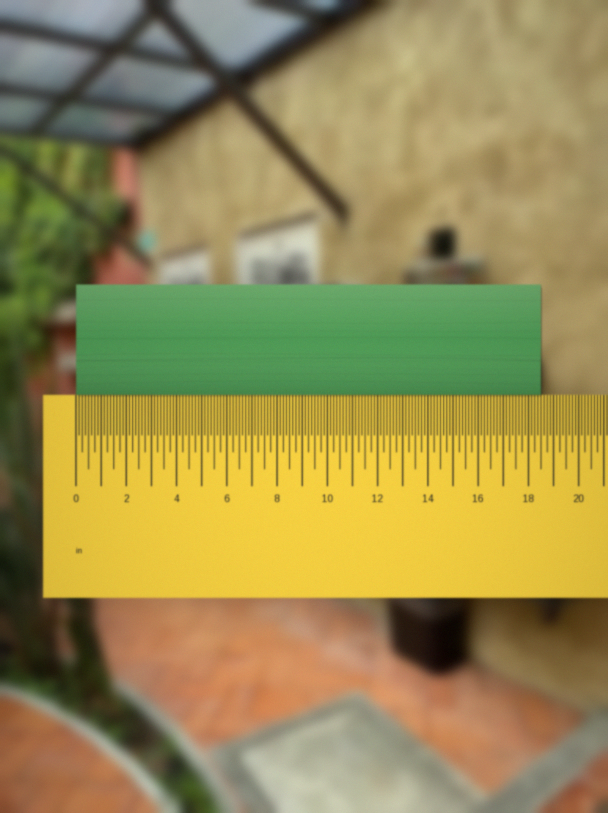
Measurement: 18.5 in
